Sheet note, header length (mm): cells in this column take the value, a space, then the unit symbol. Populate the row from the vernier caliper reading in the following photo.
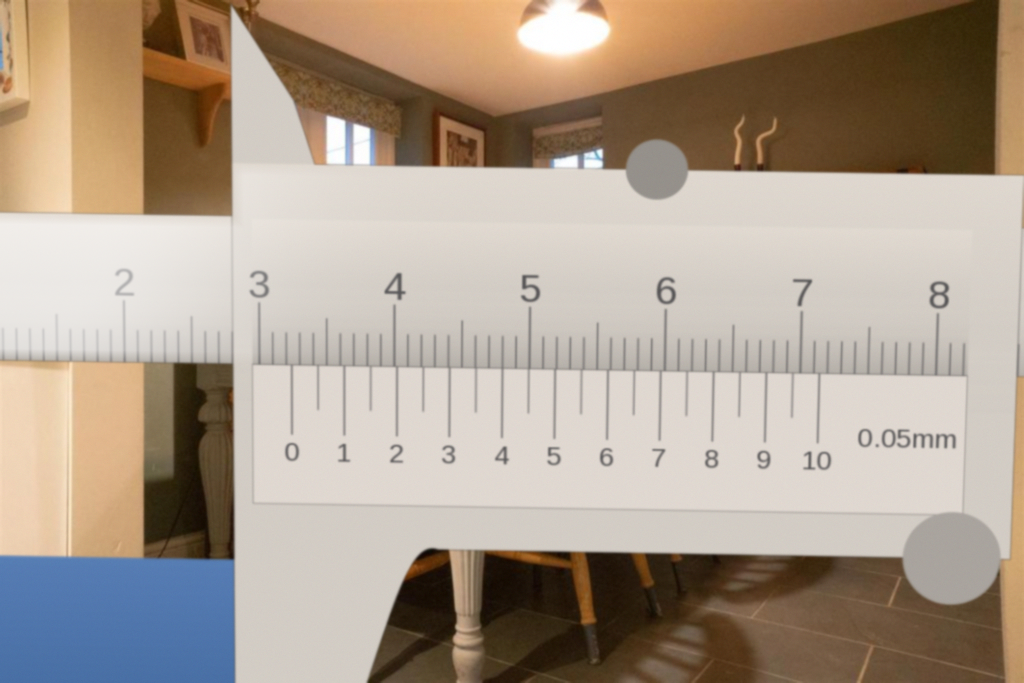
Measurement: 32.4 mm
